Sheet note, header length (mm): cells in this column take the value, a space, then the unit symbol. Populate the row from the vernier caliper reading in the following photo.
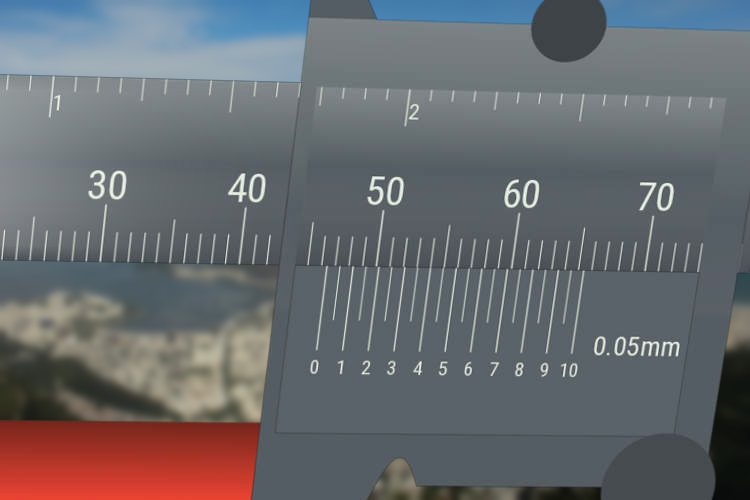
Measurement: 46.4 mm
